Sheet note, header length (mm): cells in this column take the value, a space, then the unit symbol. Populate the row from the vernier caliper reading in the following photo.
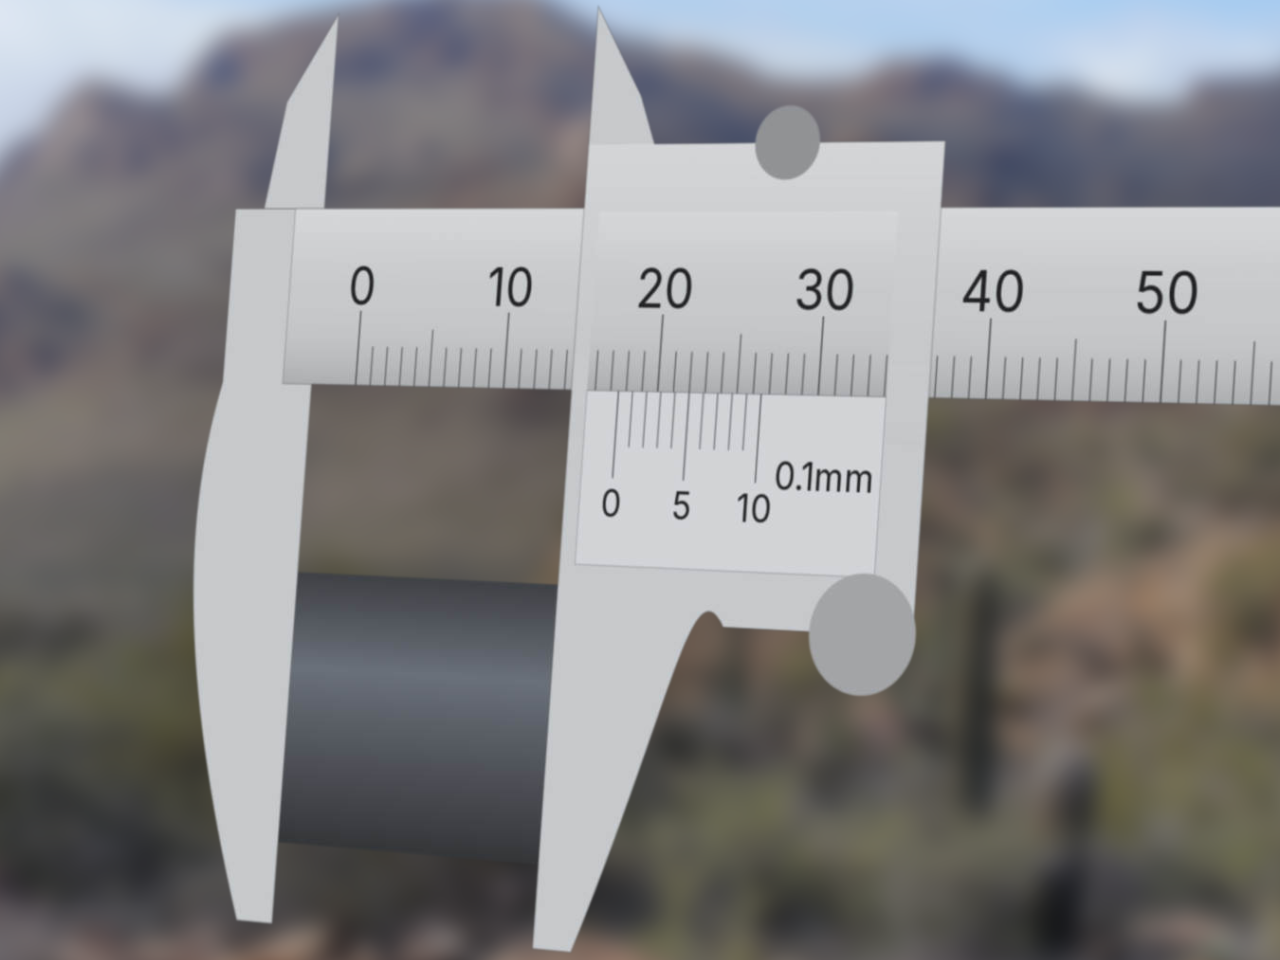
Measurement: 17.5 mm
